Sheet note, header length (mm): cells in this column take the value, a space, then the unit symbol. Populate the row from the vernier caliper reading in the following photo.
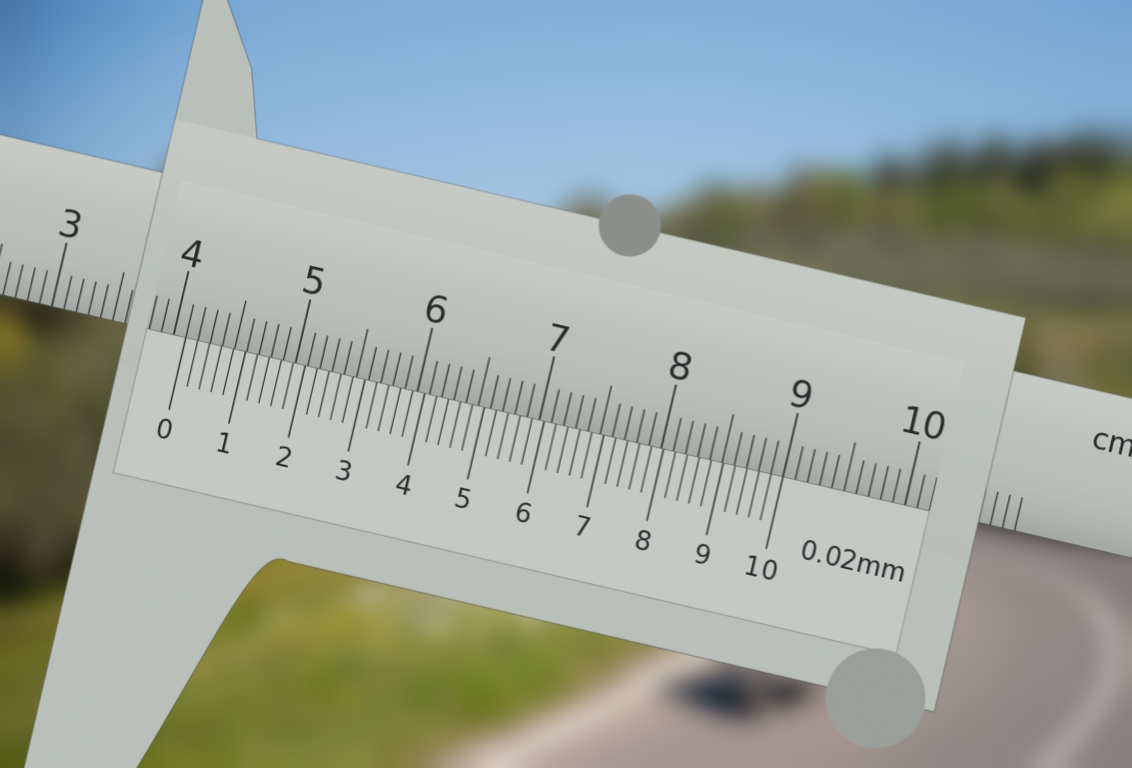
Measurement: 41.0 mm
